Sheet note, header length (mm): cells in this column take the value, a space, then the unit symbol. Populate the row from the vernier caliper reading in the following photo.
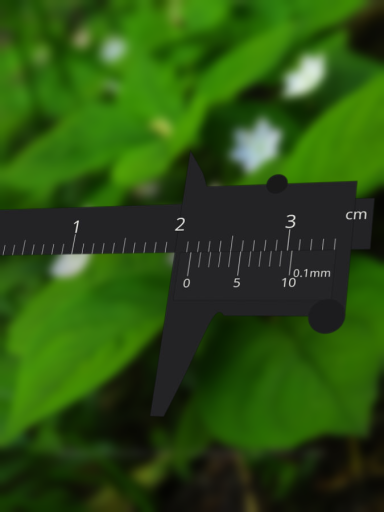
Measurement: 21.4 mm
